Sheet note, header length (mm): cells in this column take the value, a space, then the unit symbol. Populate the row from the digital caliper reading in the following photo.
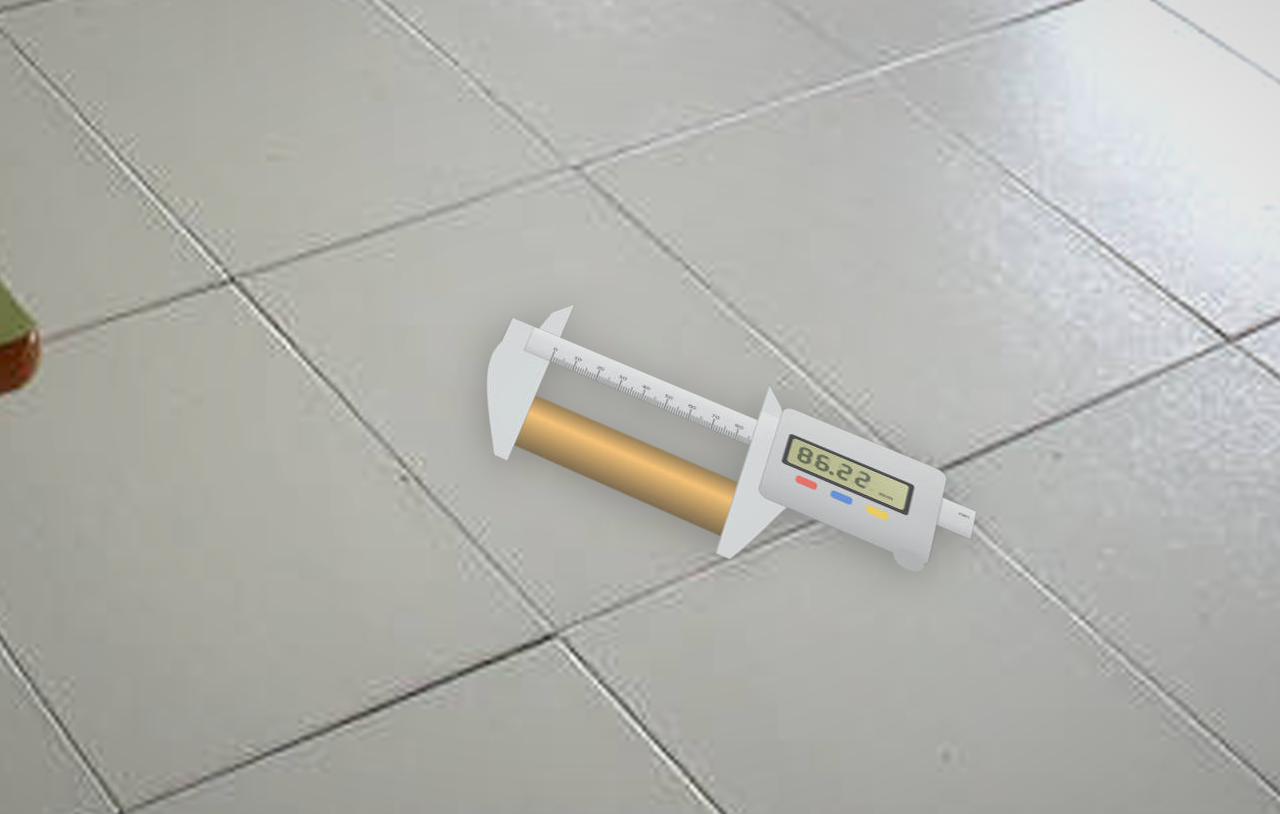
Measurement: 86.22 mm
